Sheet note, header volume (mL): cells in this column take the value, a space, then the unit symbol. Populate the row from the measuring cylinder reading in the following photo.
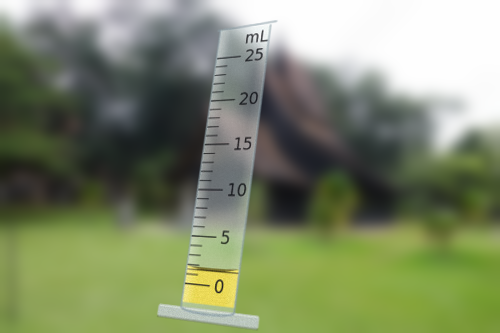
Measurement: 1.5 mL
